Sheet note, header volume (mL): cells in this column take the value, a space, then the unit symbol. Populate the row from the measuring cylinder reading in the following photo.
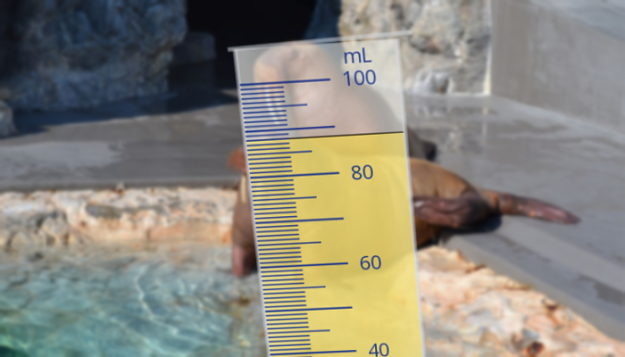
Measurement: 88 mL
